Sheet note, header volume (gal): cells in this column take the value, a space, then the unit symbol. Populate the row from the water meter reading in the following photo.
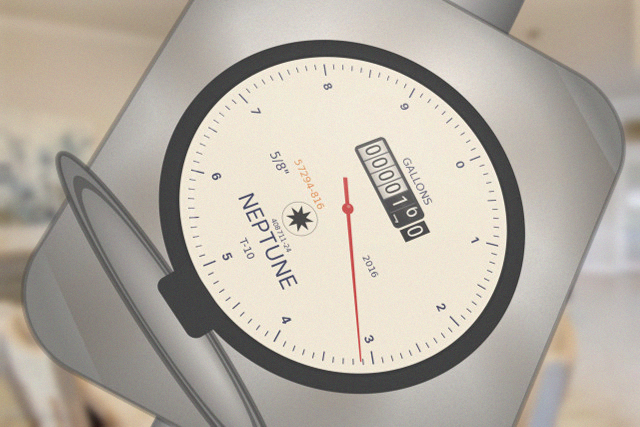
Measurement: 163.1 gal
